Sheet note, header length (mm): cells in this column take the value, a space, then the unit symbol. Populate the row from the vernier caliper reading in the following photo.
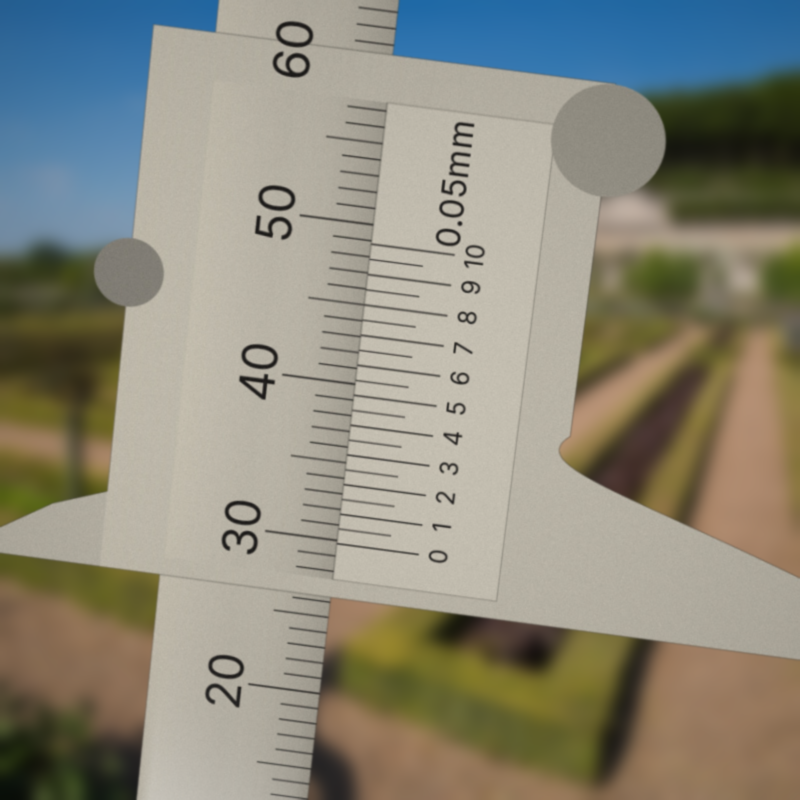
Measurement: 29.8 mm
